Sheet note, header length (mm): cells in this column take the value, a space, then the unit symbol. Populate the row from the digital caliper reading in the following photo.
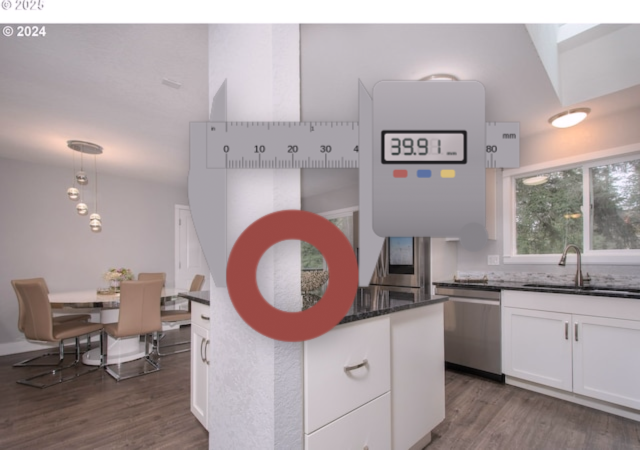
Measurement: 39.91 mm
